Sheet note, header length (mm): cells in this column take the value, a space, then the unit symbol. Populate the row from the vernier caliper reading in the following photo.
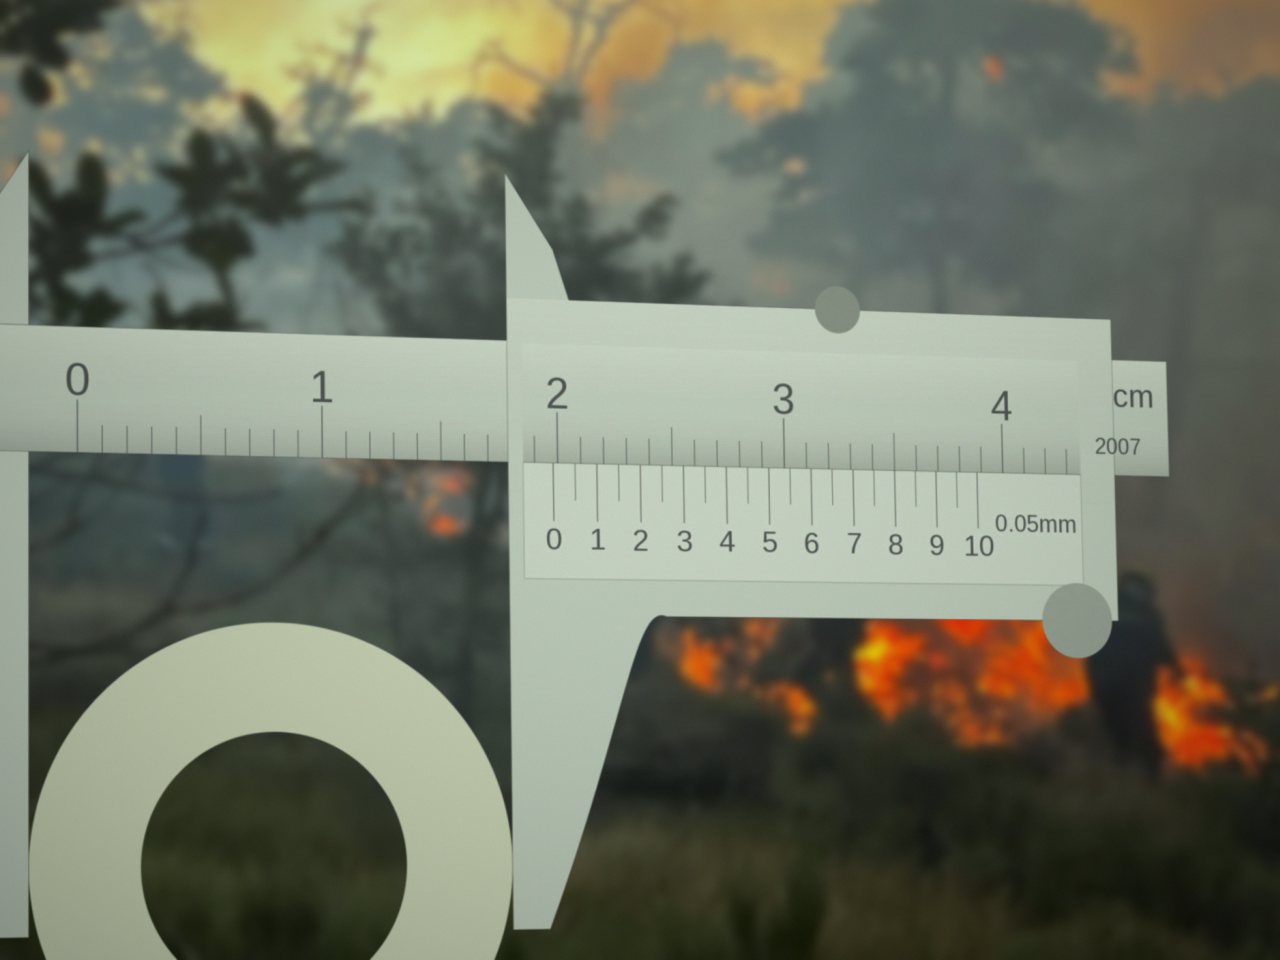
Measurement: 19.8 mm
